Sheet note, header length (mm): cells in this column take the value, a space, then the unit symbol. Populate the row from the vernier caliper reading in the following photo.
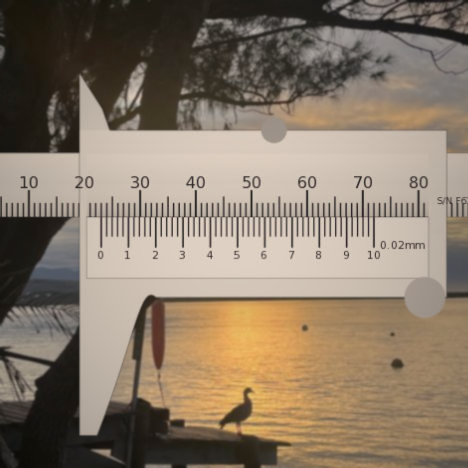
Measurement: 23.0 mm
